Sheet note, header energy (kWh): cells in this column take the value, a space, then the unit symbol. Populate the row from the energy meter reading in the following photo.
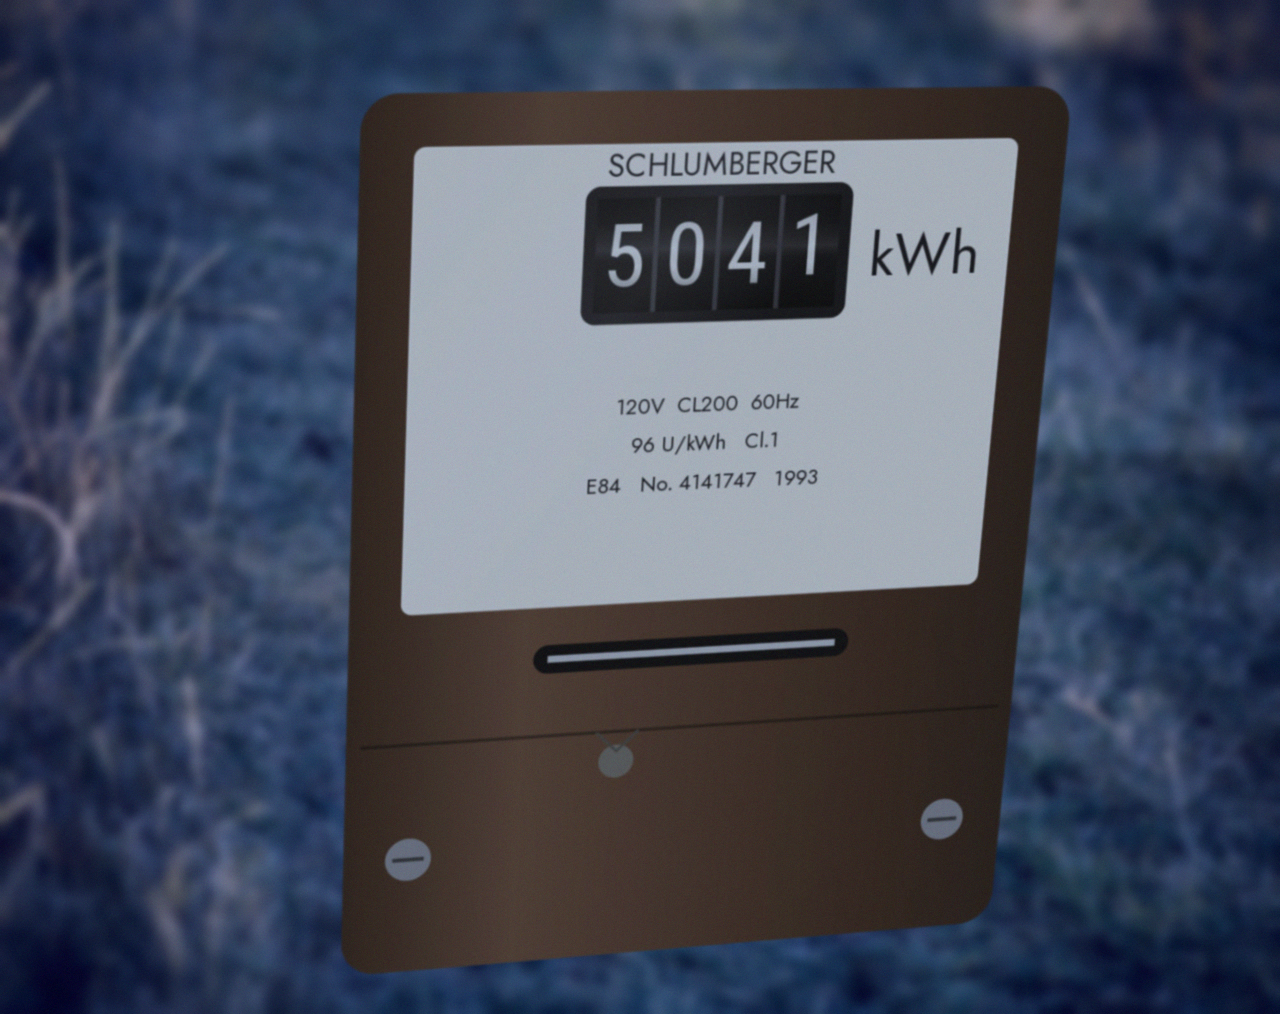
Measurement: 5041 kWh
